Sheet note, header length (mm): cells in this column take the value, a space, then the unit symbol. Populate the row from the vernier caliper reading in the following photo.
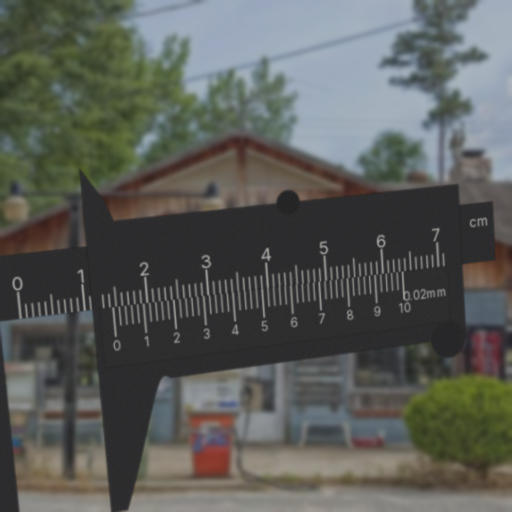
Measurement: 14.5 mm
